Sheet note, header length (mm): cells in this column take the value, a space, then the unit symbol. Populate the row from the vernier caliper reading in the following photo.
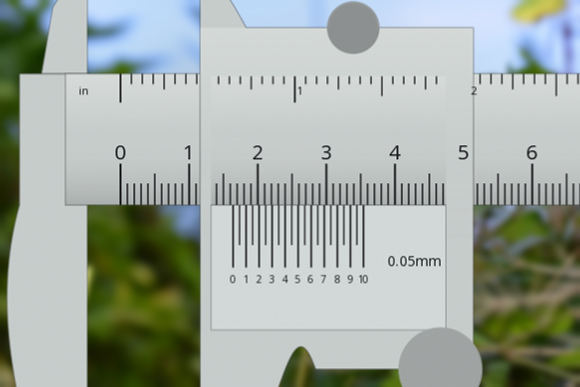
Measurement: 16.4 mm
